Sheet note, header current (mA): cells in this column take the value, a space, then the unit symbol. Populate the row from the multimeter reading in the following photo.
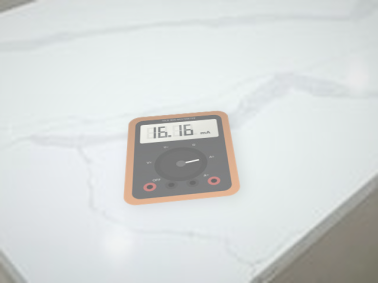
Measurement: 16.16 mA
